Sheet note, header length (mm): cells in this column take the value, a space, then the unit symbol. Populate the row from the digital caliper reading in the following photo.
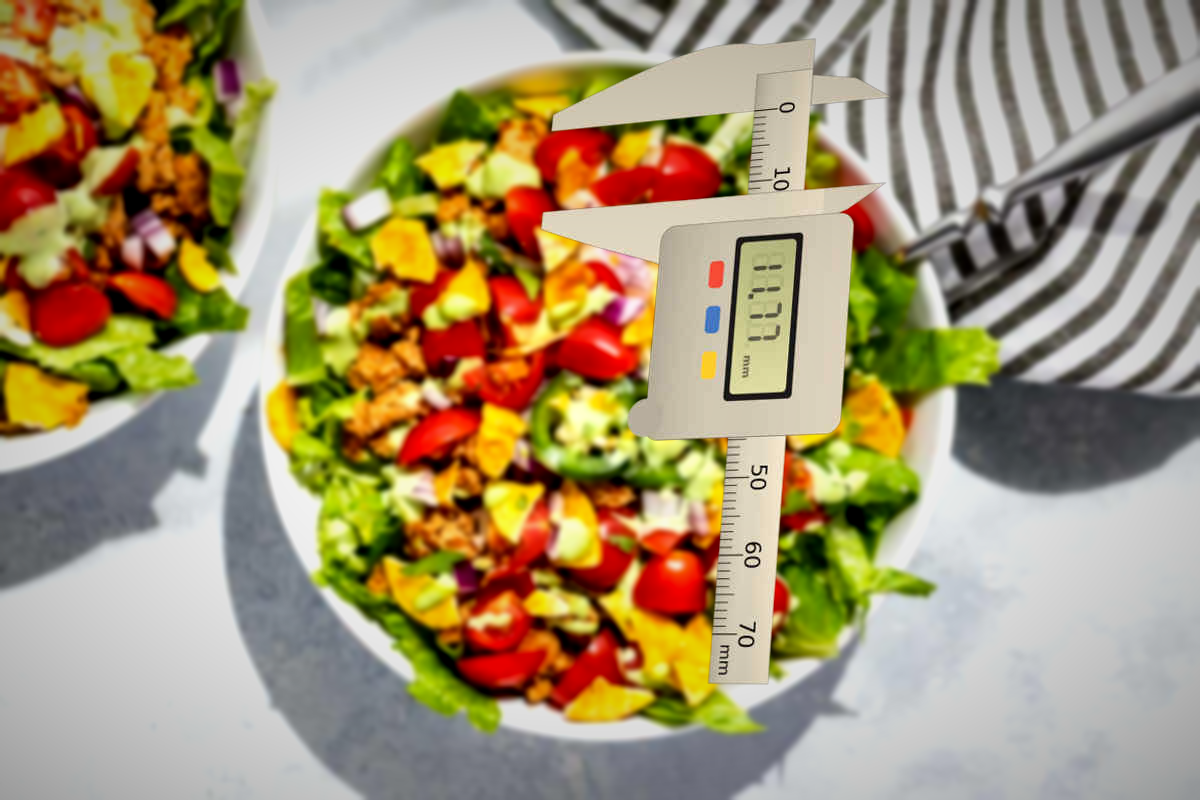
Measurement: 11.77 mm
